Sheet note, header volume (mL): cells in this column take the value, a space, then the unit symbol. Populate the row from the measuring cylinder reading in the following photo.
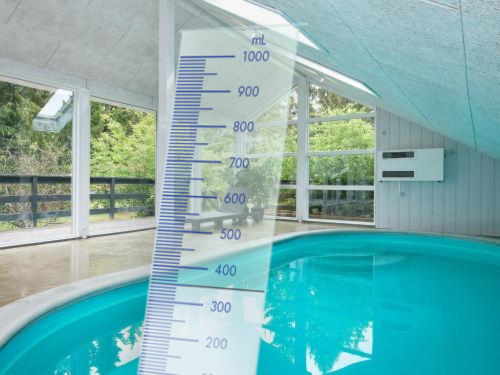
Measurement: 350 mL
